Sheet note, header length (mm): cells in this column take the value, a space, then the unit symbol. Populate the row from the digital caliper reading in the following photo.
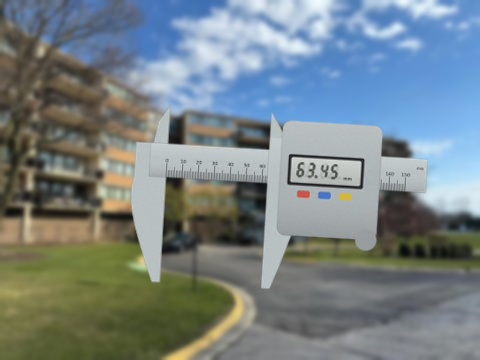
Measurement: 63.45 mm
